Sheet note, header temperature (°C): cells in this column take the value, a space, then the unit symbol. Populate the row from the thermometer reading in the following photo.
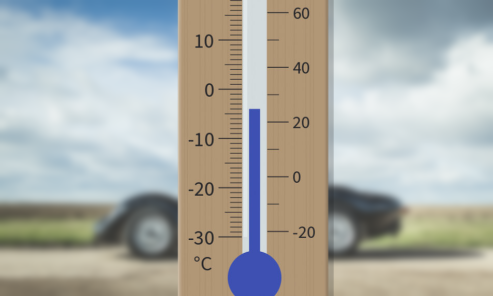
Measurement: -4 °C
